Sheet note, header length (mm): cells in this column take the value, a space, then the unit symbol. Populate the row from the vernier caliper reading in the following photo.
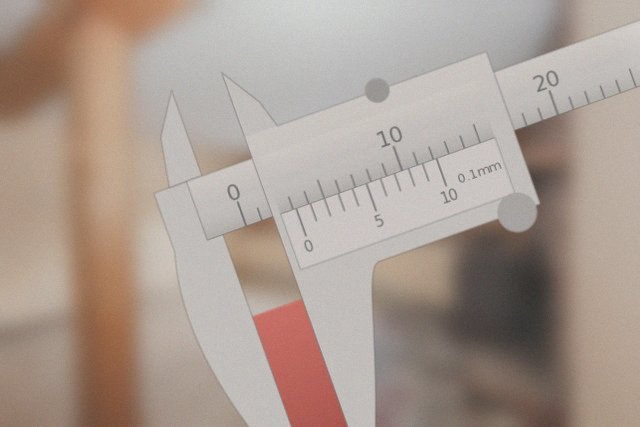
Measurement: 3.2 mm
